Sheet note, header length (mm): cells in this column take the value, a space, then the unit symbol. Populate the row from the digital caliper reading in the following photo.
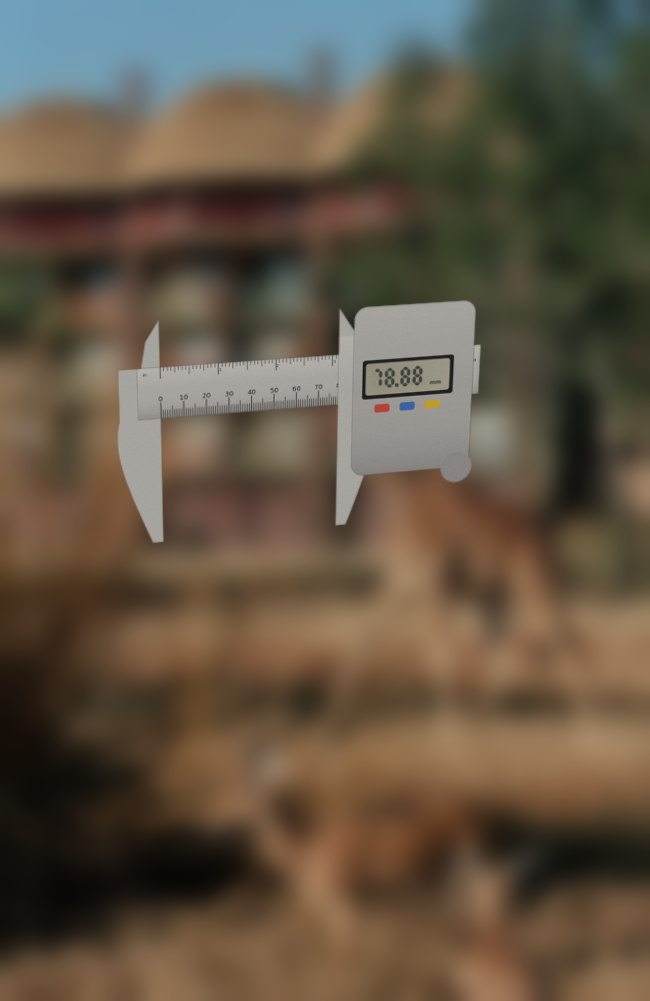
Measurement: 78.88 mm
